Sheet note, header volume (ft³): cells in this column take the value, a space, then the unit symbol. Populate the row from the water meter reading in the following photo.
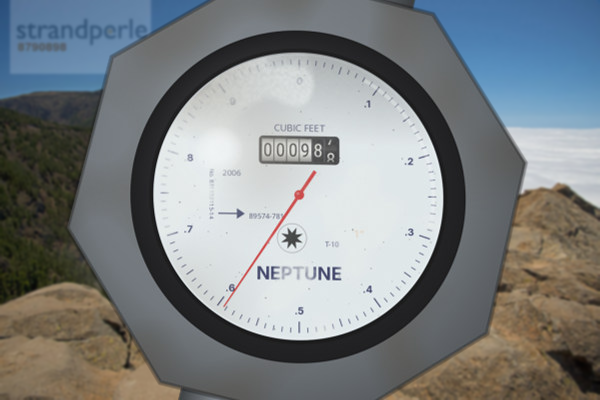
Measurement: 987.59 ft³
